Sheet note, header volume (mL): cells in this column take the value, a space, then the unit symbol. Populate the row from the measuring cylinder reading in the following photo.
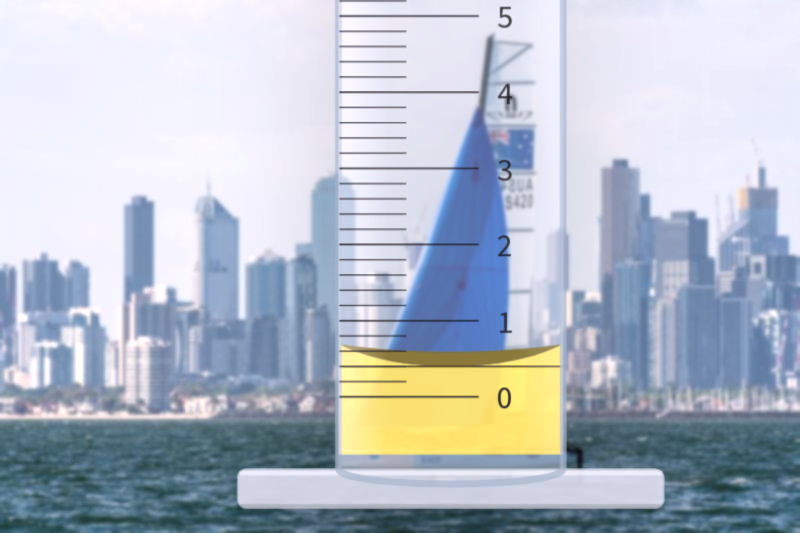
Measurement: 0.4 mL
